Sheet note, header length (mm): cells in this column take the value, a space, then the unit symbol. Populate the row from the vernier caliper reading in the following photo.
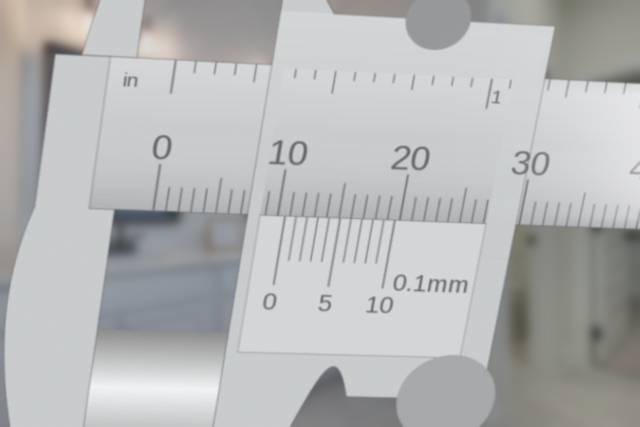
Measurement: 10.6 mm
